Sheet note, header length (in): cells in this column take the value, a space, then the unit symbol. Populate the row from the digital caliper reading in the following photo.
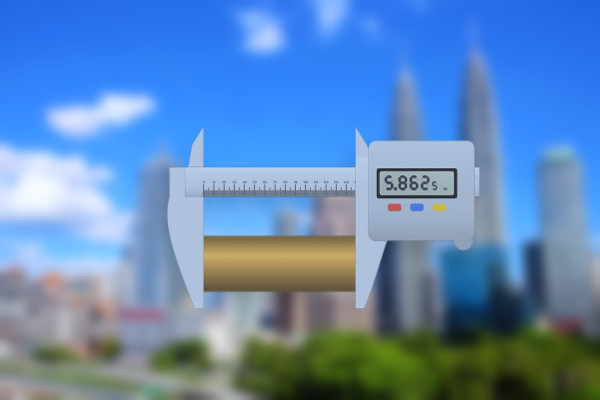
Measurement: 5.8625 in
